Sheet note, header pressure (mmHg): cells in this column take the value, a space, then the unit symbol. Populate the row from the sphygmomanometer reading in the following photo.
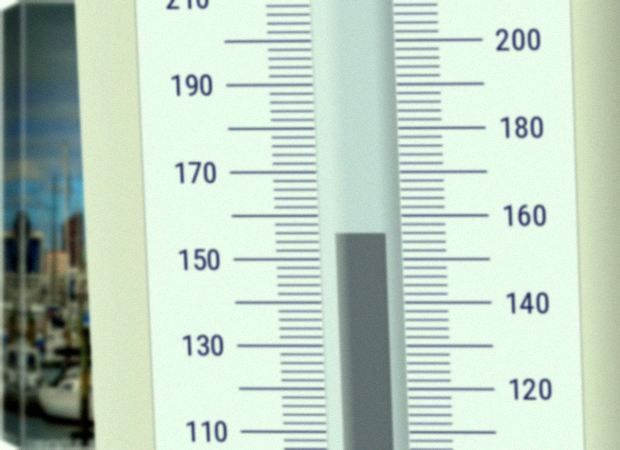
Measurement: 156 mmHg
